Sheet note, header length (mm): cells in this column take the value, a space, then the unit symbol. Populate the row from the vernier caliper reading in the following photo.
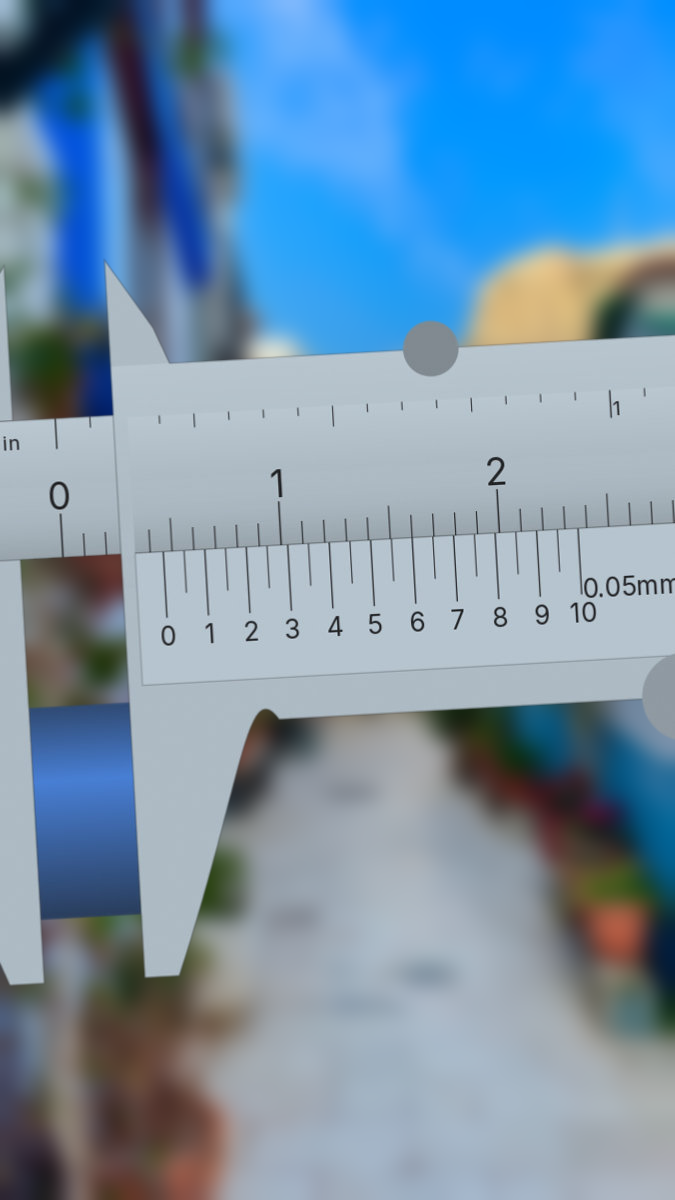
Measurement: 4.6 mm
